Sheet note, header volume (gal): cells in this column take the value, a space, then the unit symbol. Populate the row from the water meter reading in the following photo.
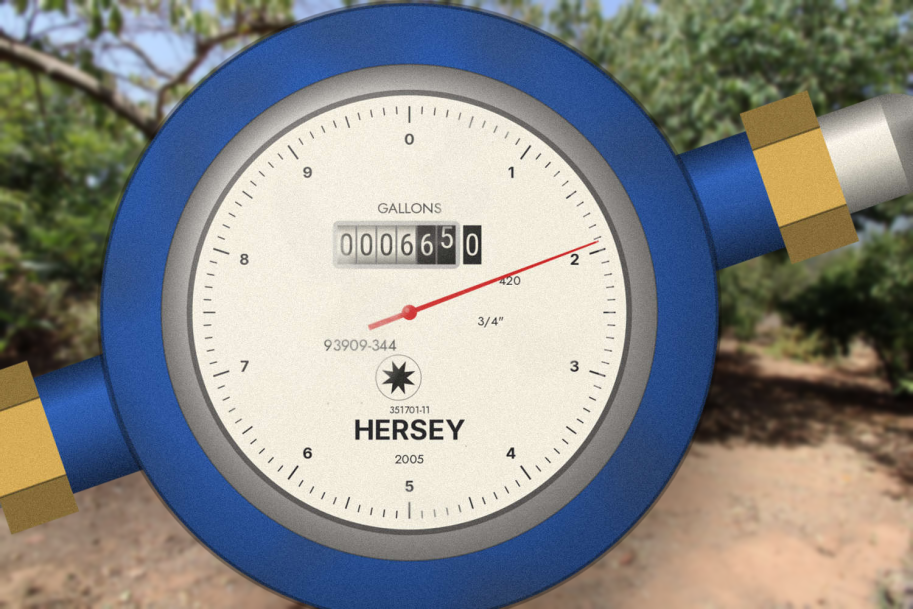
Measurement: 6651.9 gal
